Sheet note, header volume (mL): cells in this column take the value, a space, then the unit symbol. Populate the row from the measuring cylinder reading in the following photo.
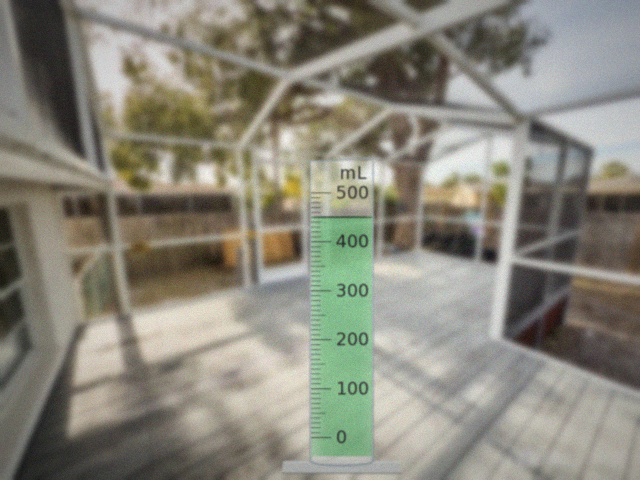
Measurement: 450 mL
